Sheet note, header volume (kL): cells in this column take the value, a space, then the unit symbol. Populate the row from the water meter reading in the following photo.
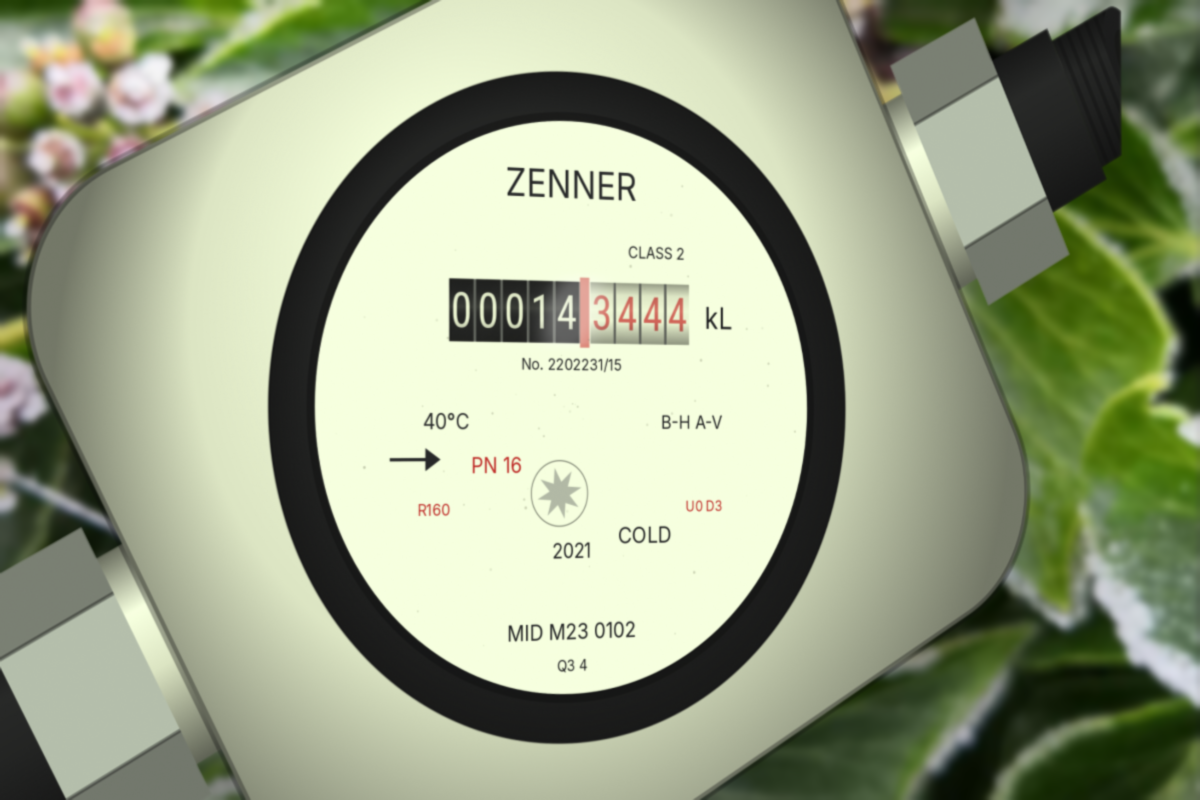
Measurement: 14.3444 kL
